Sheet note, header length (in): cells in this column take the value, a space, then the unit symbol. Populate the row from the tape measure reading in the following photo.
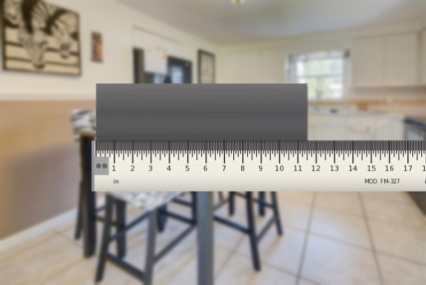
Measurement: 11.5 in
